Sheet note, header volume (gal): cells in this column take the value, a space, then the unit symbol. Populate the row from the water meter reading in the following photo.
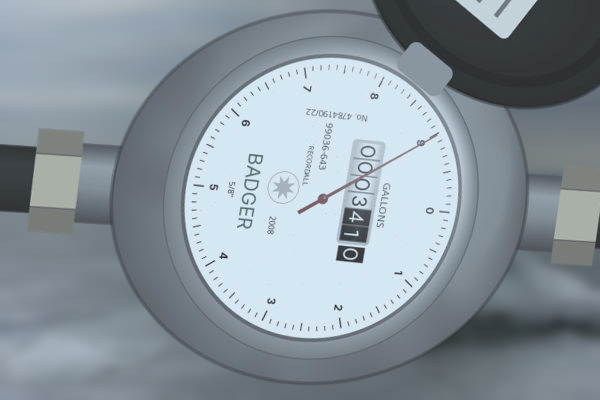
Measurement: 3409.0 gal
